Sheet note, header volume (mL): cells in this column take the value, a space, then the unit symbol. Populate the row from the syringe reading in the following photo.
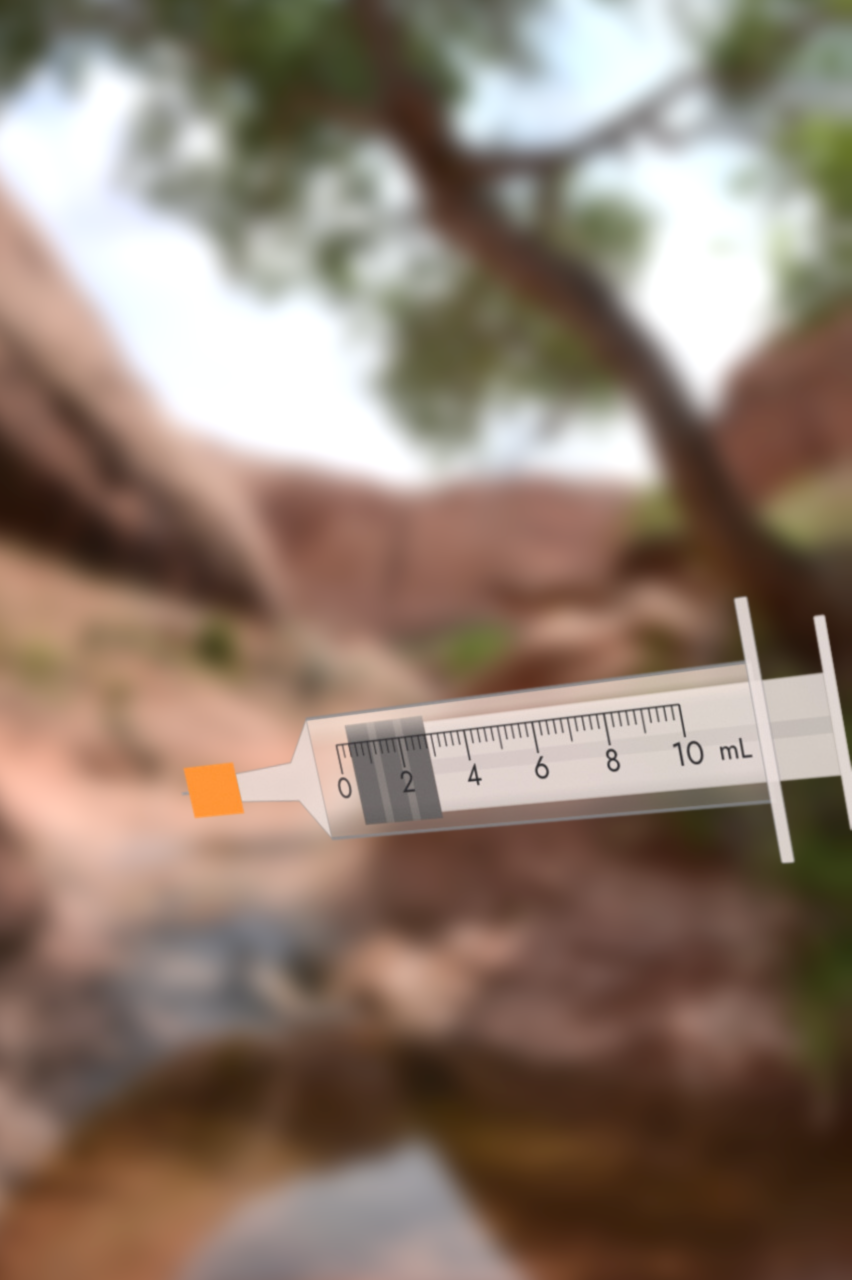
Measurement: 0.4 mL
